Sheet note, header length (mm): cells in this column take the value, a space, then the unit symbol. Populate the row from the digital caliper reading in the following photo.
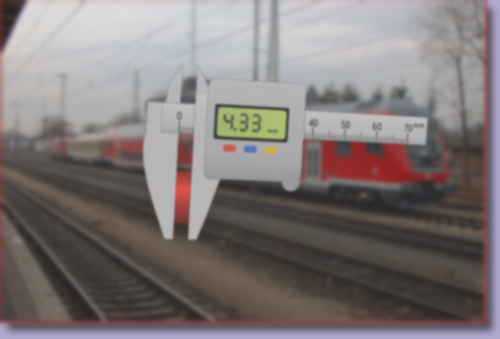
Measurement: 4.33 mm
